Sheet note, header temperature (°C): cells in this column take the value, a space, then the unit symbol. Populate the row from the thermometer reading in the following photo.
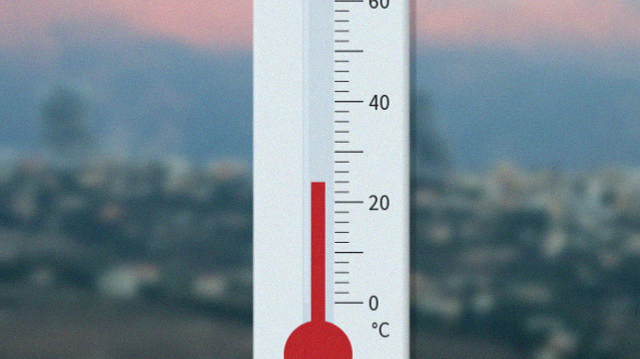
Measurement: 24 °C
